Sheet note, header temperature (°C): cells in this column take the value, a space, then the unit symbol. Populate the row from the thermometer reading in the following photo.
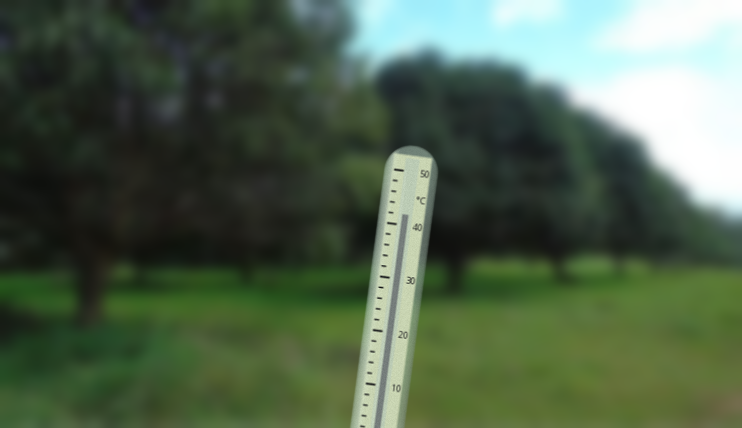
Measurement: 42 °C
